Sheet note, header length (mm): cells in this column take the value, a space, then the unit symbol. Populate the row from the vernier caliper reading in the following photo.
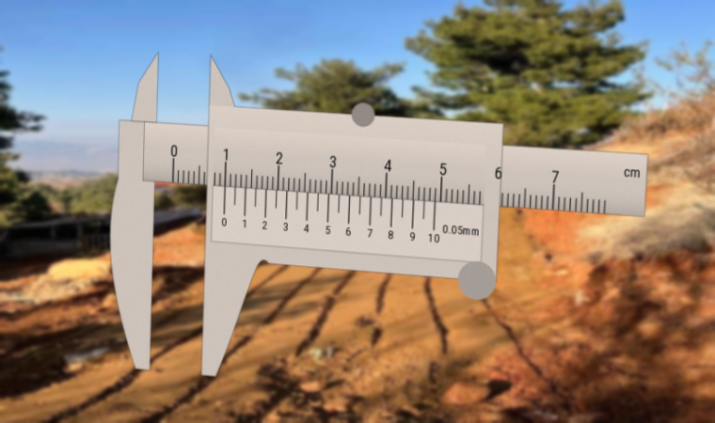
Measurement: 10.0 mm
